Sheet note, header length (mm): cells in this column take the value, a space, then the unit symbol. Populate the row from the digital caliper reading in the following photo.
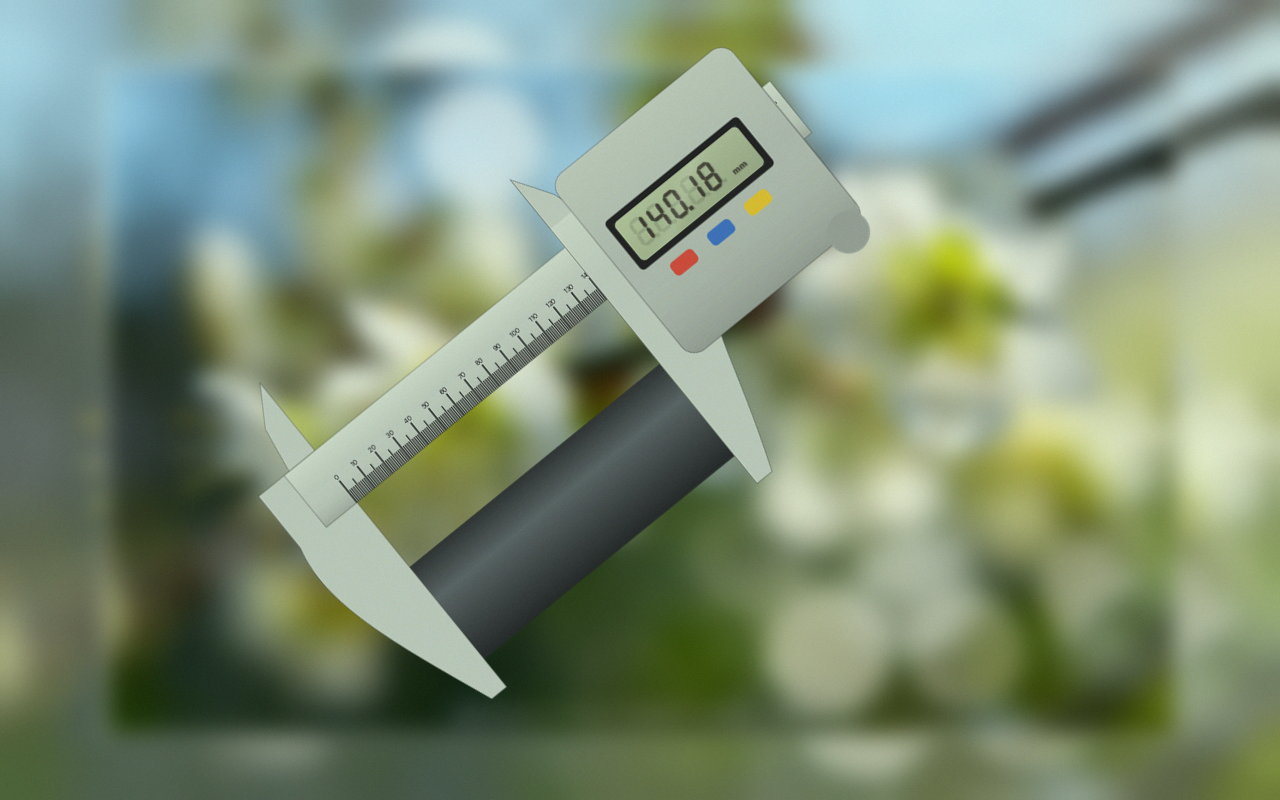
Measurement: 140.18 mm
